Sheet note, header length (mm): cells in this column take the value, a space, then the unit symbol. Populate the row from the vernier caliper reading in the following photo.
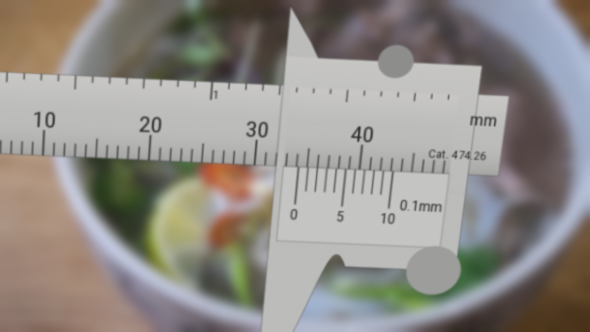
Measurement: 34.2 mm
